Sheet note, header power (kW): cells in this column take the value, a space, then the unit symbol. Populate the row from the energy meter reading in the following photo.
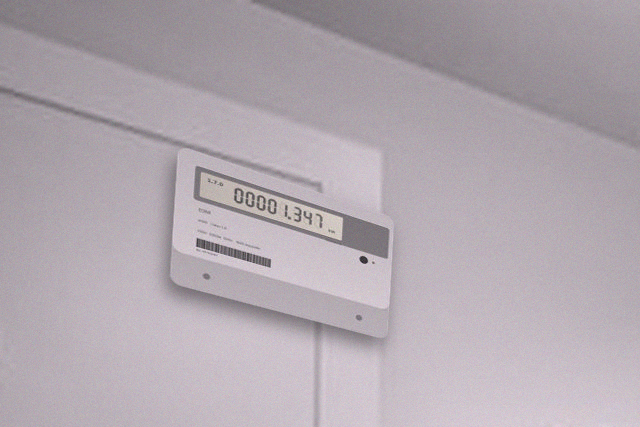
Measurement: 1.347 kW
